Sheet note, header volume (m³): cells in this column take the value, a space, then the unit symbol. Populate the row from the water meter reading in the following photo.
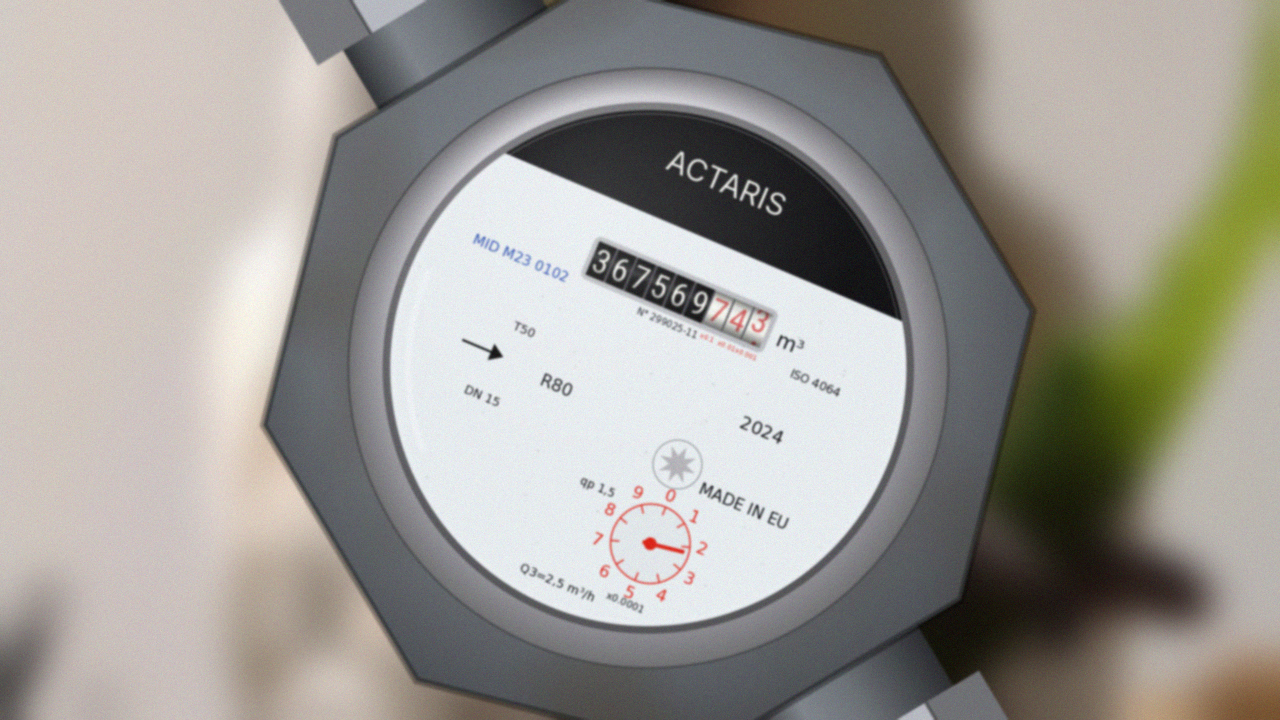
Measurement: 367569.7432 m³
